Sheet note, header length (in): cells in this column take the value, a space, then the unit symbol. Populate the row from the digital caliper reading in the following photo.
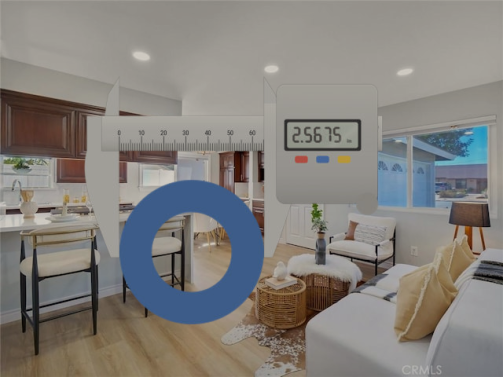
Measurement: 2.5675 in
